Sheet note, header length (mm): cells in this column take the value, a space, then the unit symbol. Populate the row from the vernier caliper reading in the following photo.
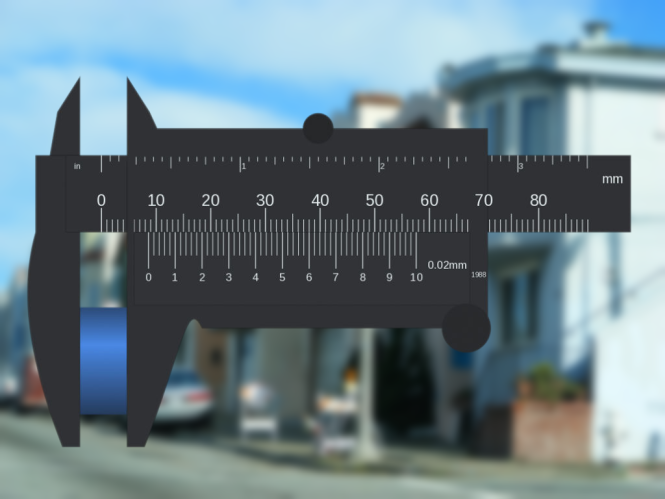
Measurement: 8.6 mm
